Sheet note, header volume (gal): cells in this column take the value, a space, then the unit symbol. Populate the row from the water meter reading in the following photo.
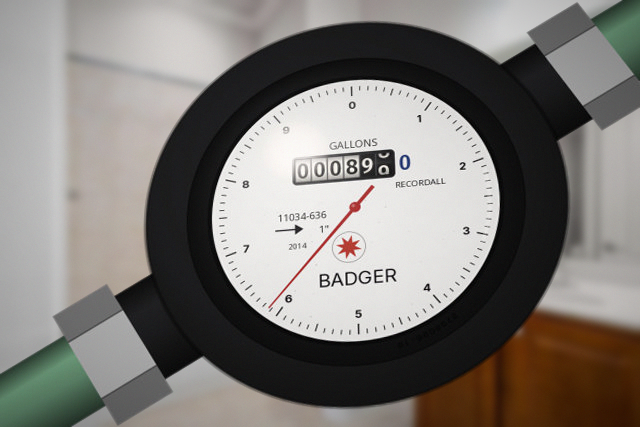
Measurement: 8986.1 gal
